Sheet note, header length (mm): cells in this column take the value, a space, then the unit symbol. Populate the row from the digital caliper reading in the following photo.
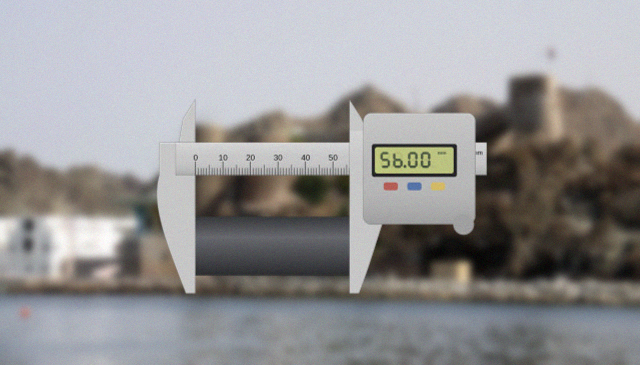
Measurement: 56.00 mm
